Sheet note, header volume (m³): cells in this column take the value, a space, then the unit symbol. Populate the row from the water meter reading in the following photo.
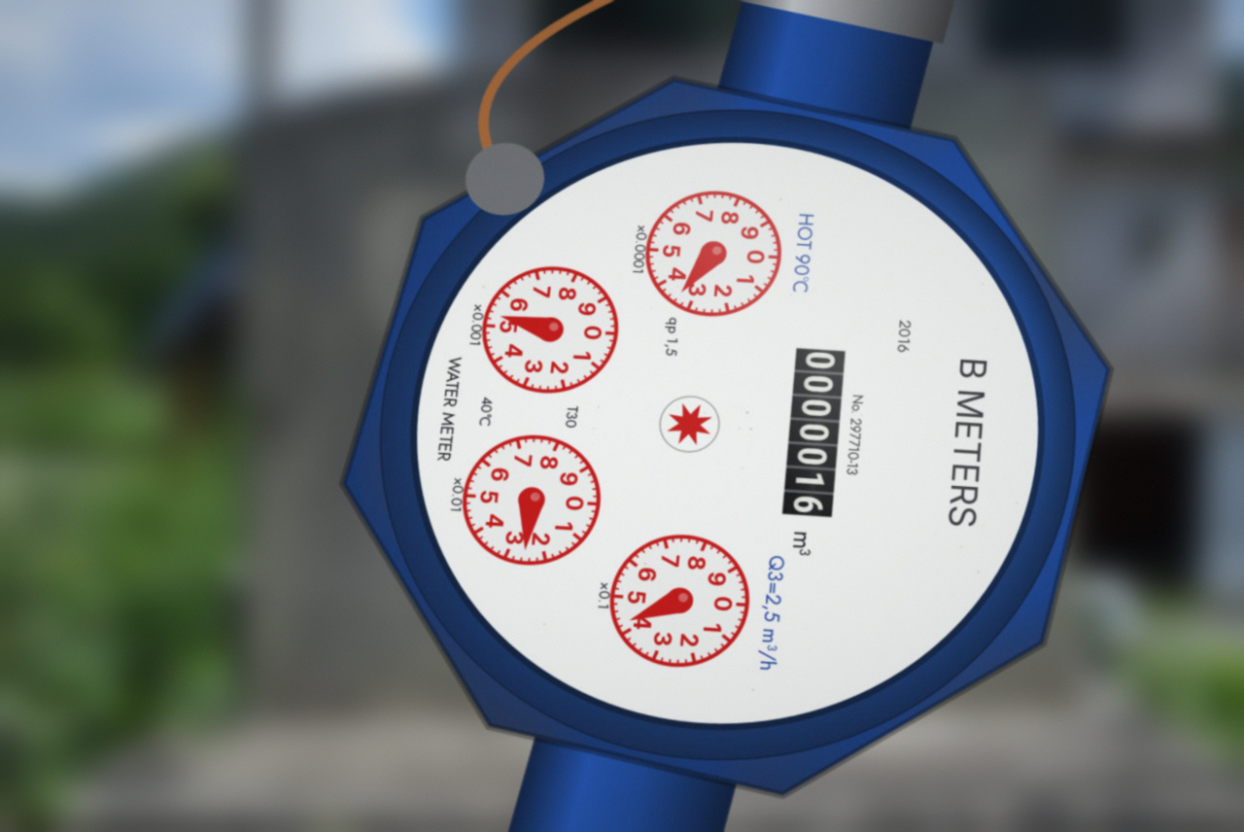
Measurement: 16.4253 m³
